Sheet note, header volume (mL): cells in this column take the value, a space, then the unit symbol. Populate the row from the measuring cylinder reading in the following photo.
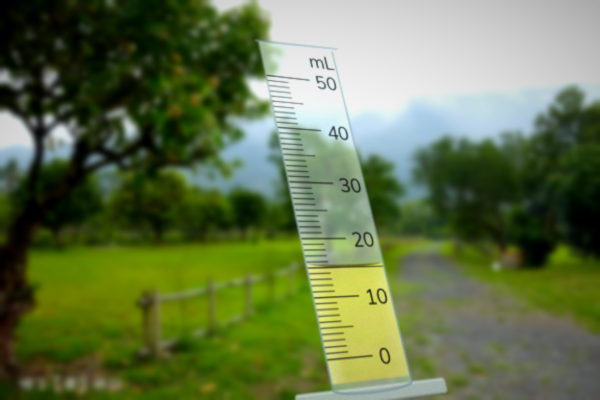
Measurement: 15 mL
